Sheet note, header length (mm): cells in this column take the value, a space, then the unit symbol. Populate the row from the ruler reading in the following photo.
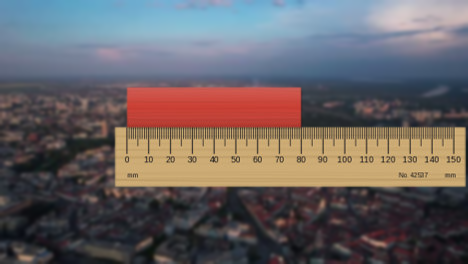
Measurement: 80 mm
